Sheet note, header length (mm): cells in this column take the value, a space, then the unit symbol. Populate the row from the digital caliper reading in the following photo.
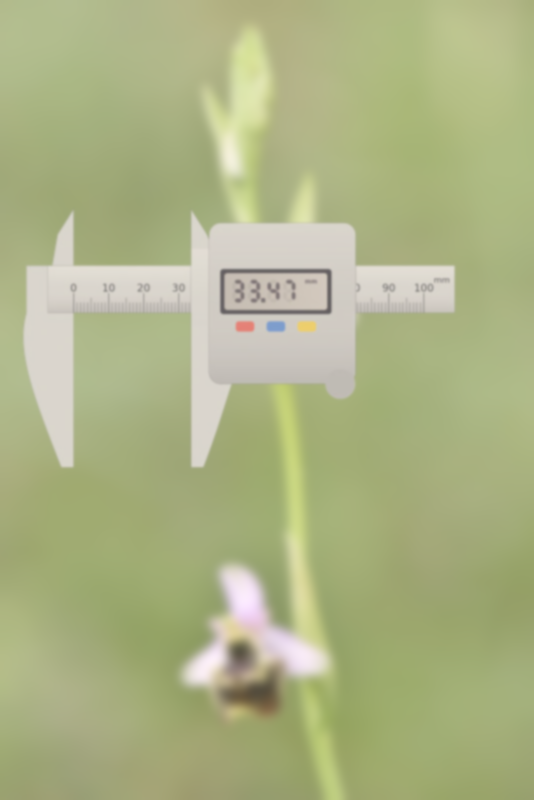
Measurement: 33.47 mm
